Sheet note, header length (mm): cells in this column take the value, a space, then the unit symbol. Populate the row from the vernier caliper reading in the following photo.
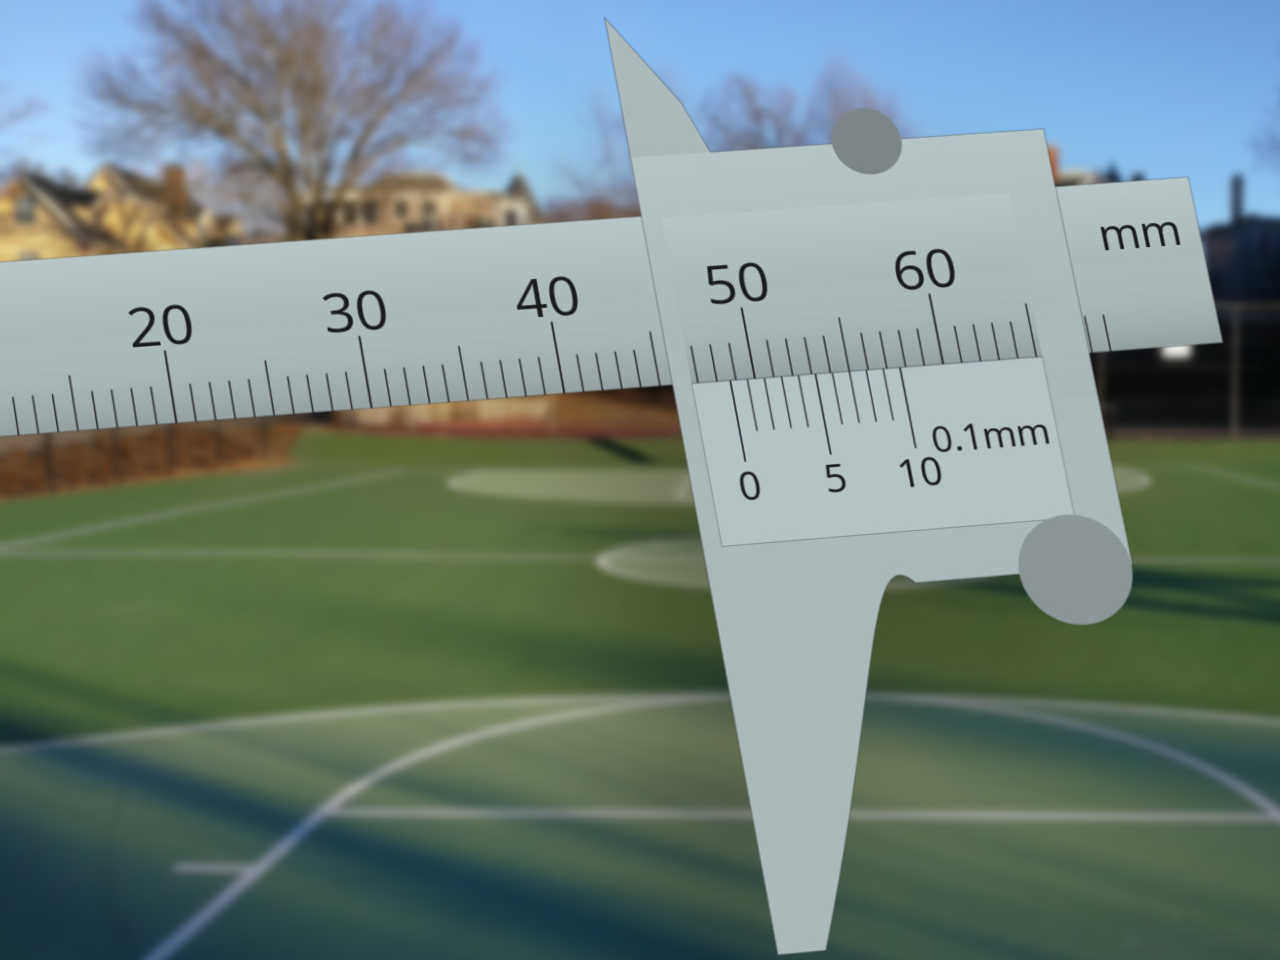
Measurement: 48.7 mm
